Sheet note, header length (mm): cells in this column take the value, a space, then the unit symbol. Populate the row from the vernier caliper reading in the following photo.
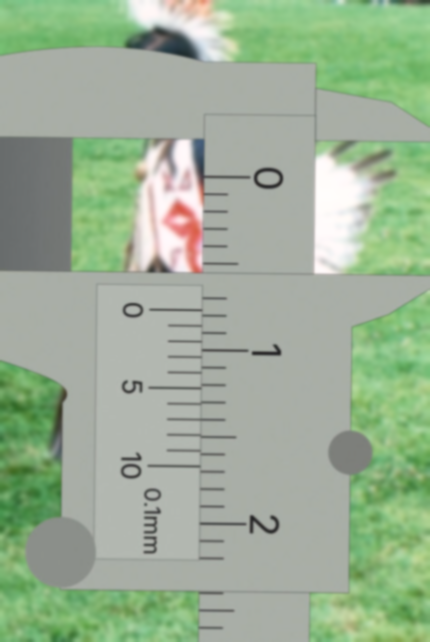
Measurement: 7.7 mm
